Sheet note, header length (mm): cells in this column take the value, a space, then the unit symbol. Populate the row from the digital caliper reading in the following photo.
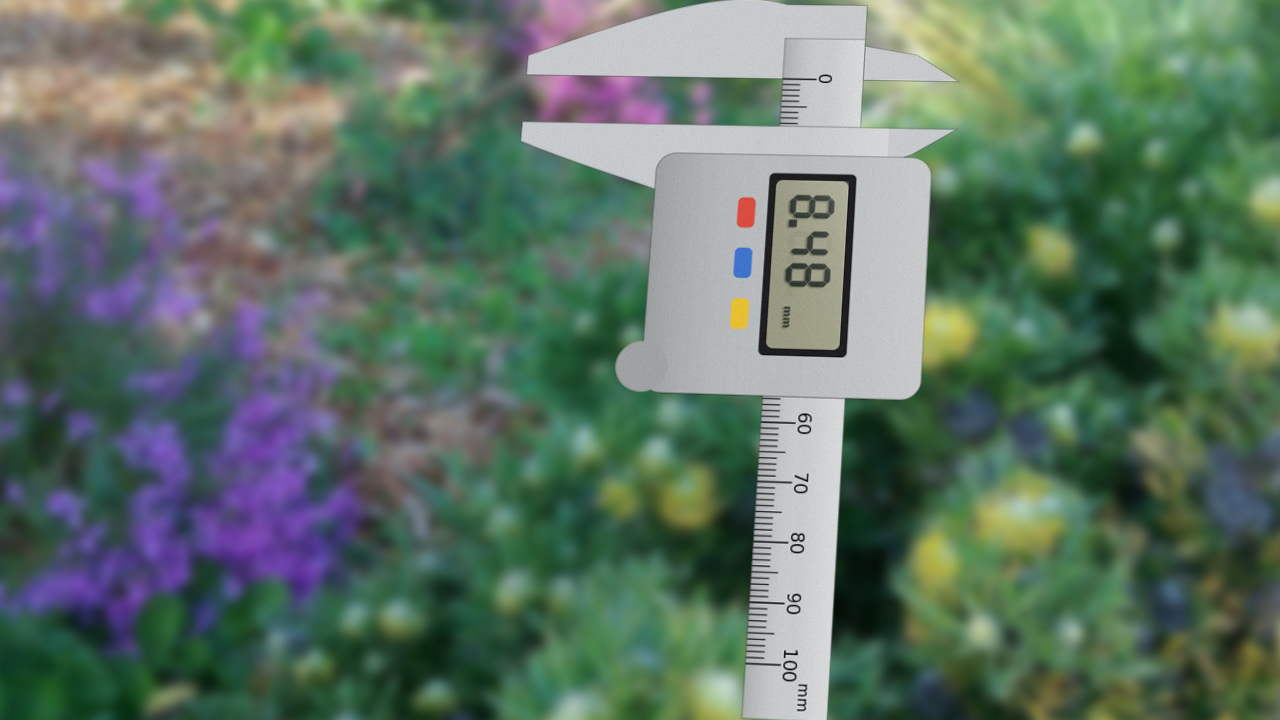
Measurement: 8.48 mm
